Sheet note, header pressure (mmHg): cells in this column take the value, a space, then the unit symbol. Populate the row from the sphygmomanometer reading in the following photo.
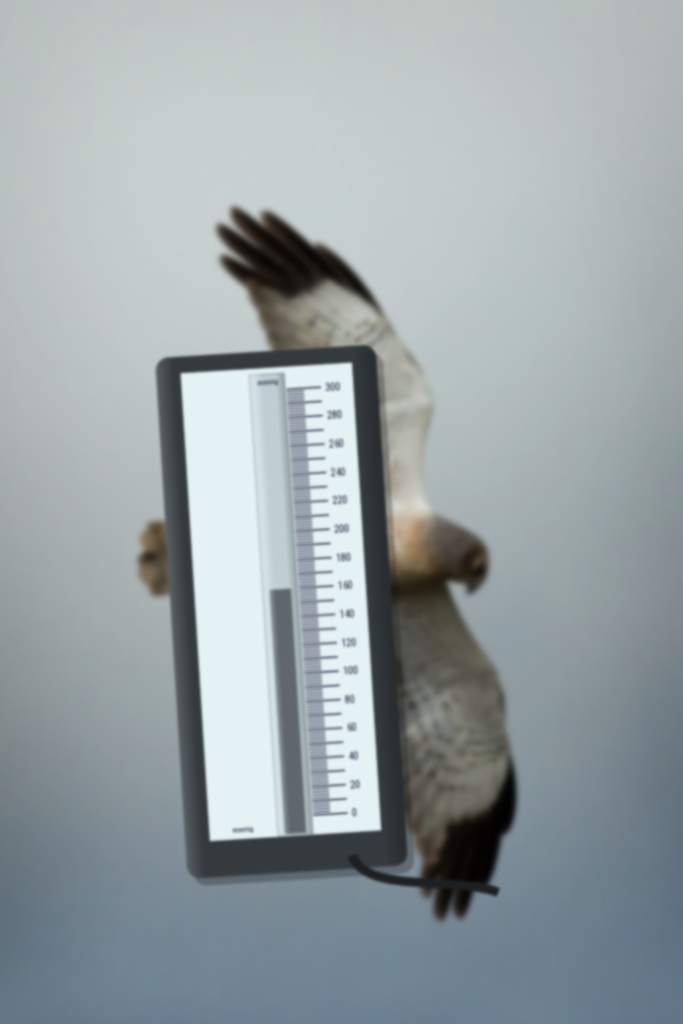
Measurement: 160 mmHg
